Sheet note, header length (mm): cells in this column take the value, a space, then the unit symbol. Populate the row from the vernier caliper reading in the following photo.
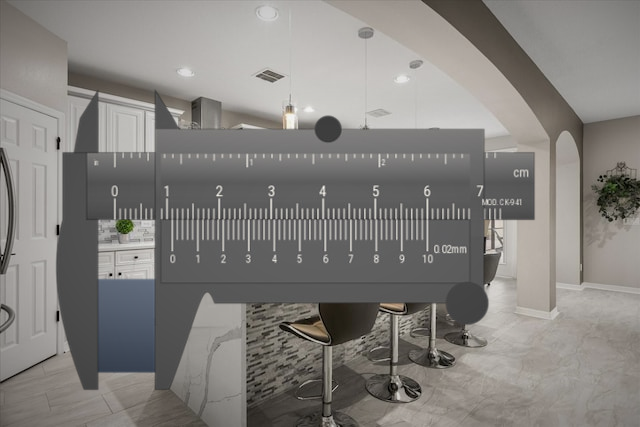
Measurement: 11.0 mm
